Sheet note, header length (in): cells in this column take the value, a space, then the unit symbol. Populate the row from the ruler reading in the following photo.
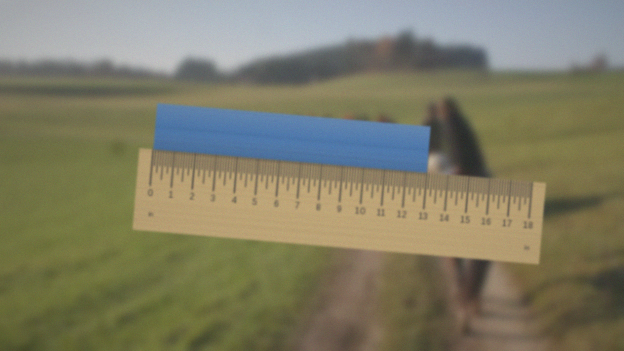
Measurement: 13 in
